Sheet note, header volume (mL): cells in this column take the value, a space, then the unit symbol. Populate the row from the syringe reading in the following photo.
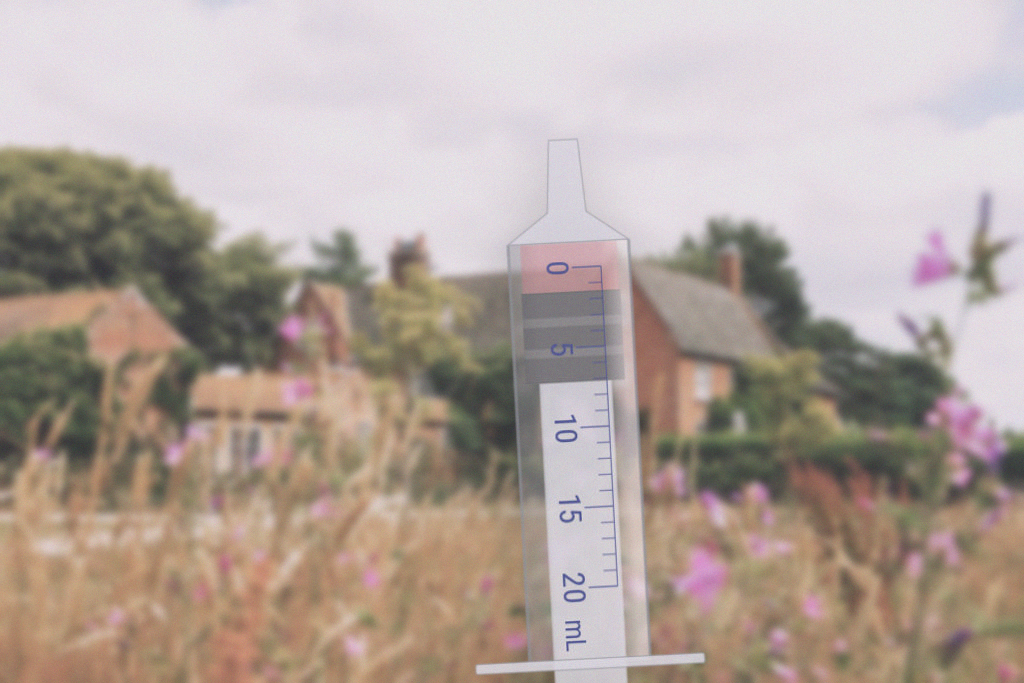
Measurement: 1.5 mL
